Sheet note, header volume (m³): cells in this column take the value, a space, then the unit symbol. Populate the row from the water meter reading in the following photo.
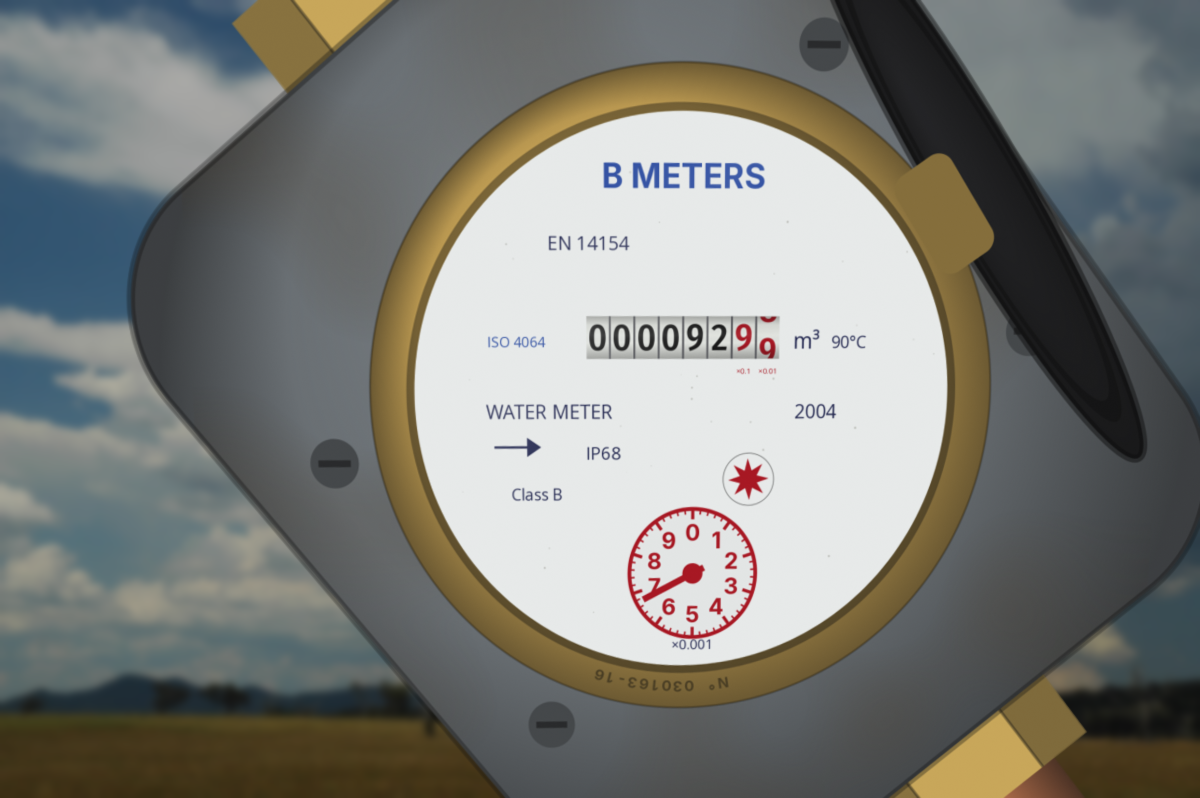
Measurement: 92.986 m³
